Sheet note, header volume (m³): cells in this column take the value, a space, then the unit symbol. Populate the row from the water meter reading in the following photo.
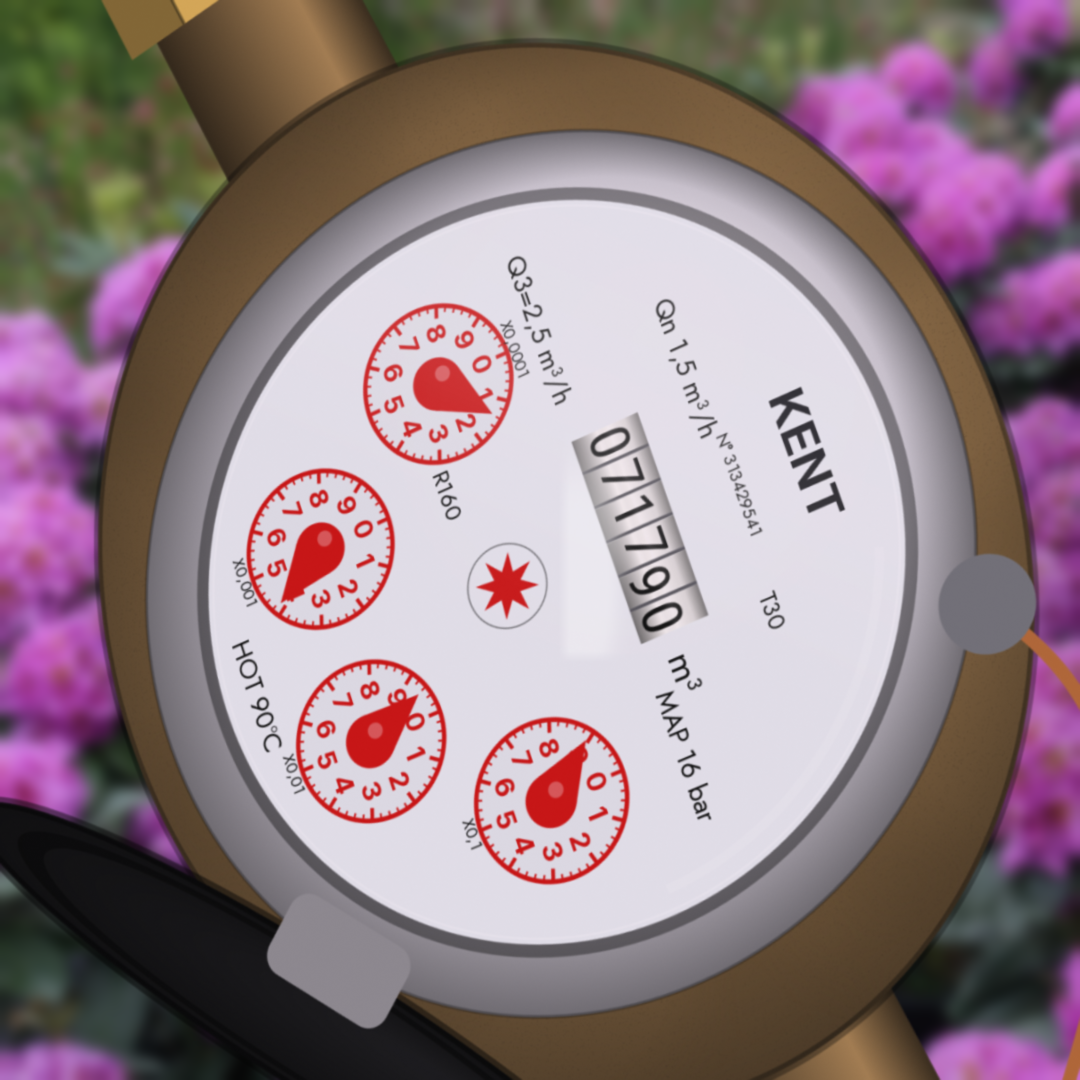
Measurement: 71789.8941 m³
